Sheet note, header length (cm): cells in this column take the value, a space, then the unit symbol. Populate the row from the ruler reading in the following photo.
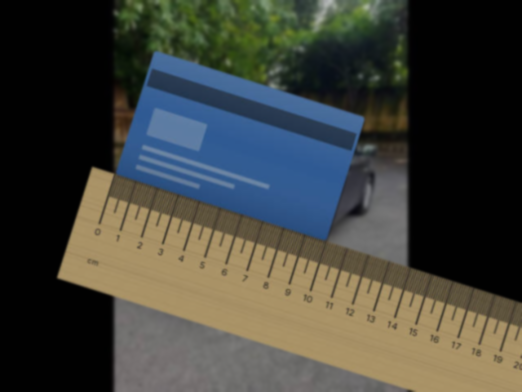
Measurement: 10 cm
